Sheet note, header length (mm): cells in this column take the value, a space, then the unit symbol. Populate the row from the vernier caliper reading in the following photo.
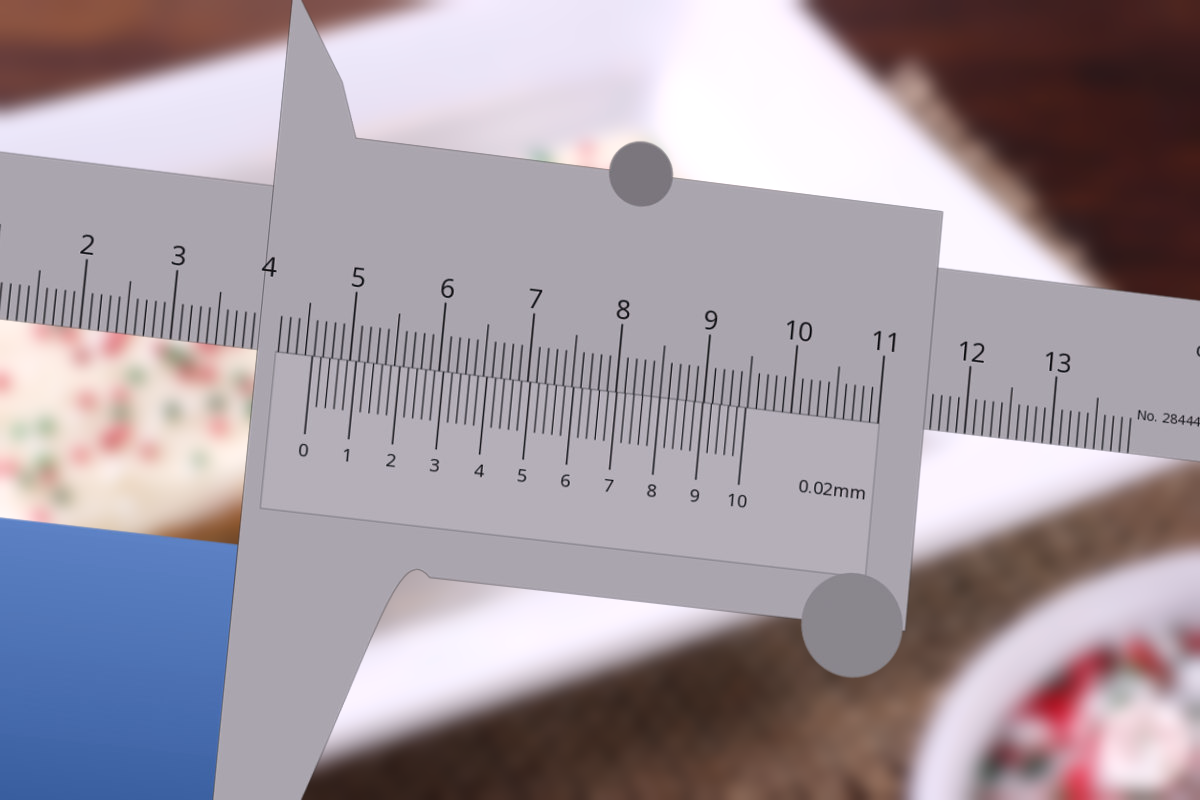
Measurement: 45.8 mm
